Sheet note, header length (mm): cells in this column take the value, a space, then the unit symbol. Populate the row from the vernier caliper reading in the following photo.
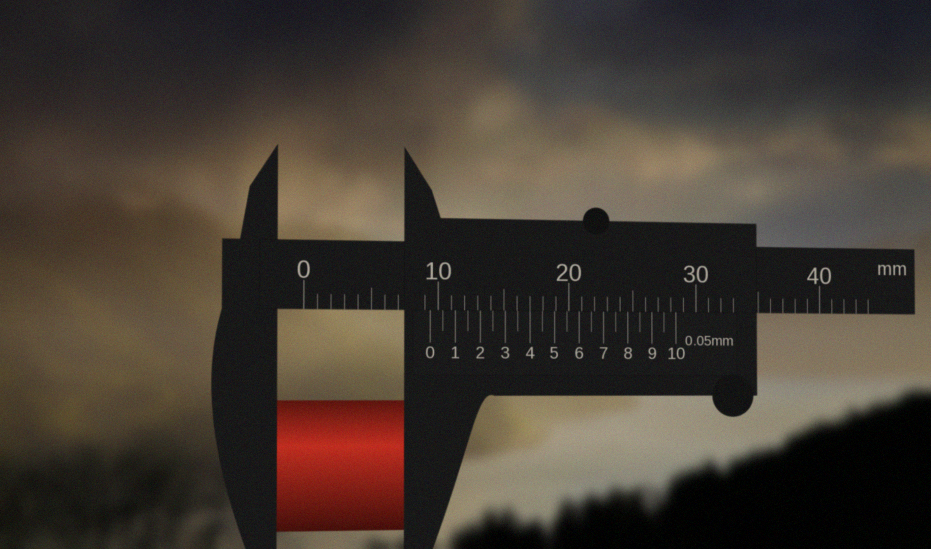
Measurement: 9.4 mm
